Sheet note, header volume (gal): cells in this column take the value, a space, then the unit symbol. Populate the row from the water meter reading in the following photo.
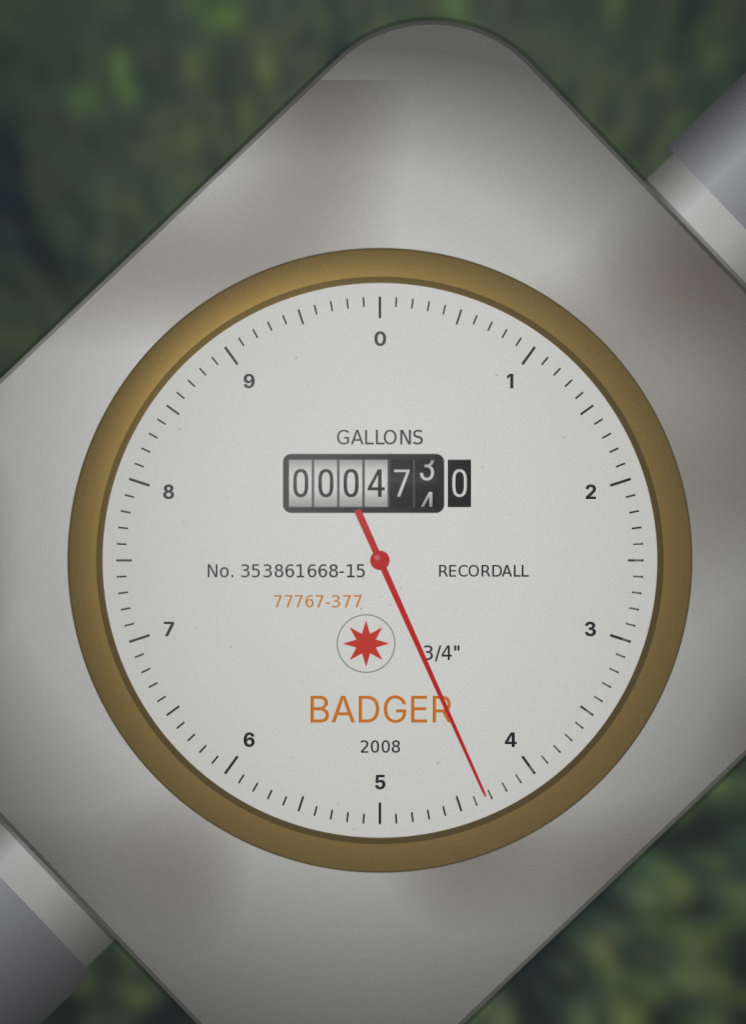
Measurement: 4734.3 gal
